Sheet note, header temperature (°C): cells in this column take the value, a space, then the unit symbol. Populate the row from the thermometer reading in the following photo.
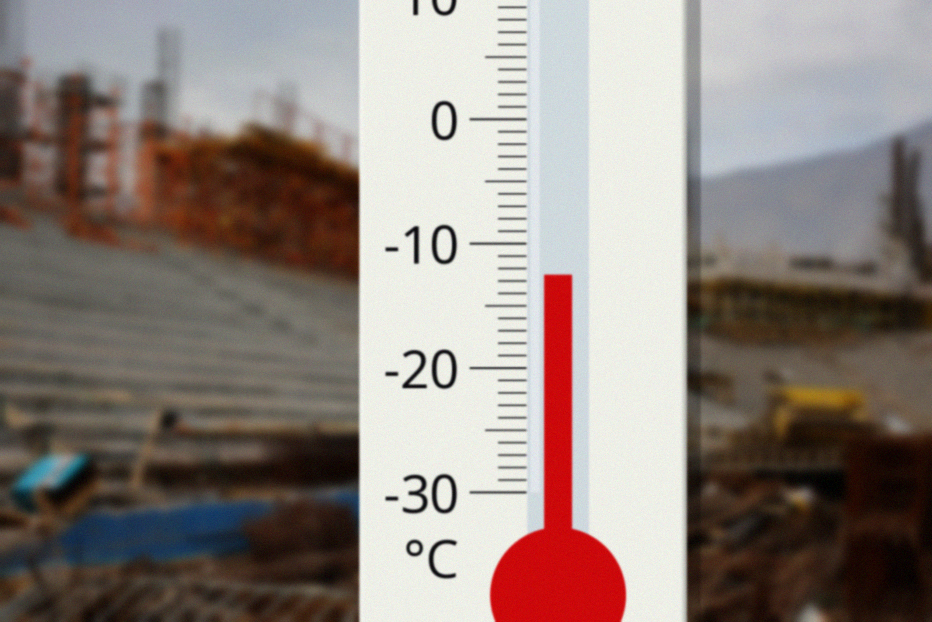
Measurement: -12.5 °C
